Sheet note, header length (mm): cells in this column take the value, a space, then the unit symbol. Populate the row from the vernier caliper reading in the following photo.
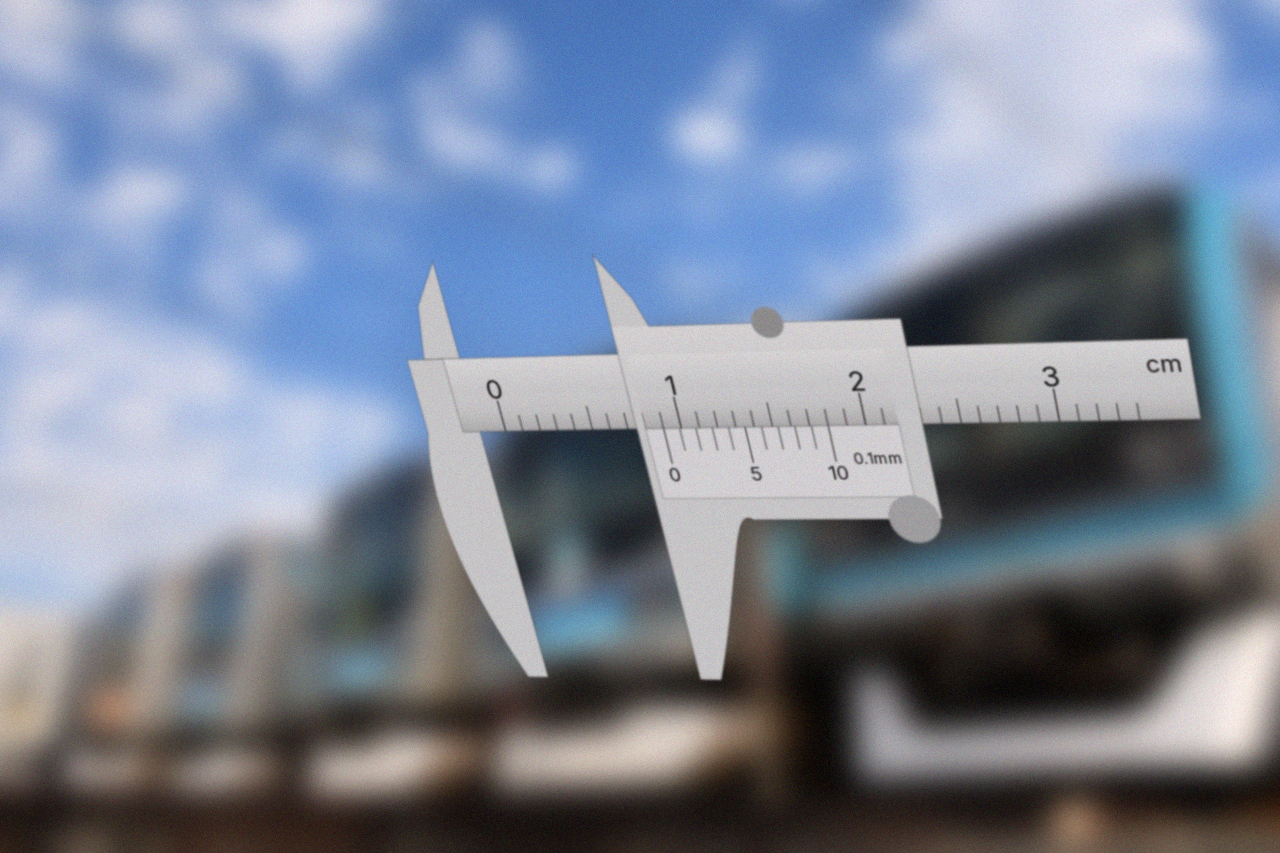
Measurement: 9.0 mm
